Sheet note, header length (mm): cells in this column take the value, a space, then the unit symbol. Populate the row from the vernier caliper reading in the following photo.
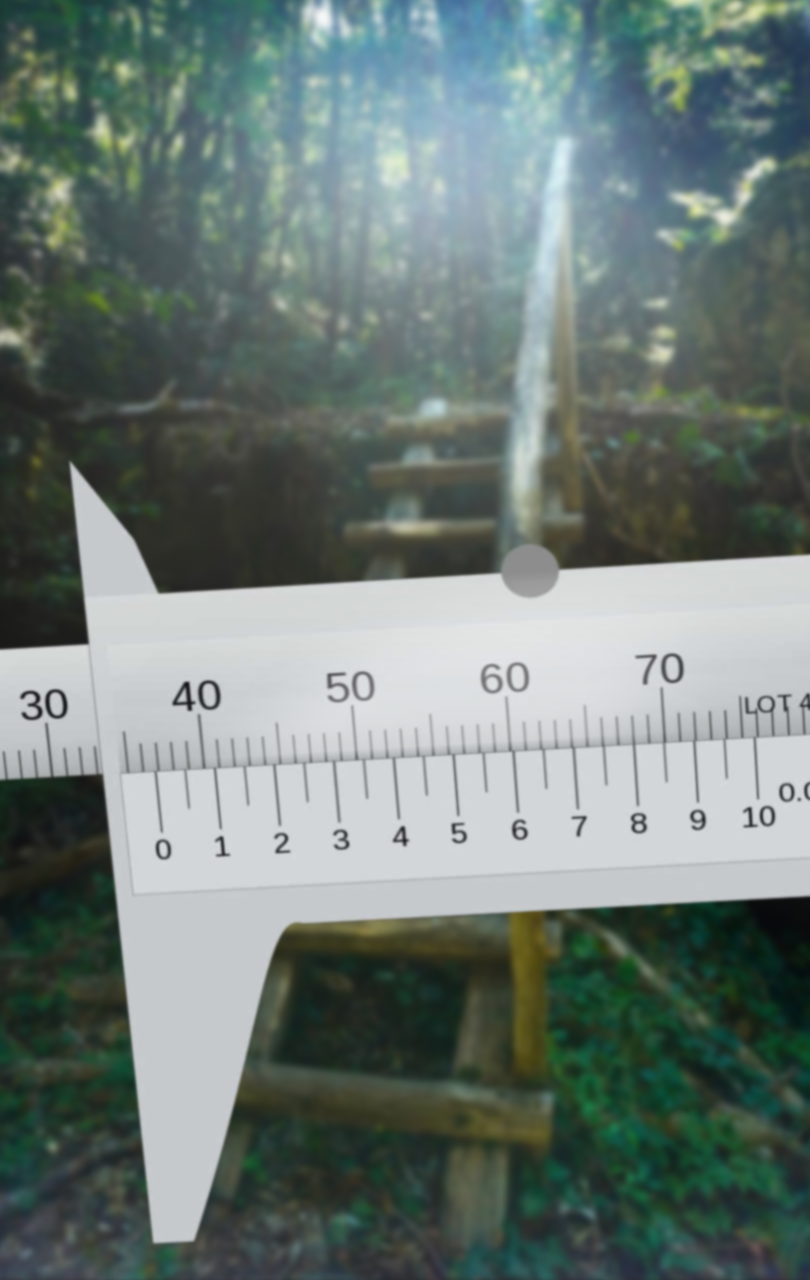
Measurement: 36.8 mm
